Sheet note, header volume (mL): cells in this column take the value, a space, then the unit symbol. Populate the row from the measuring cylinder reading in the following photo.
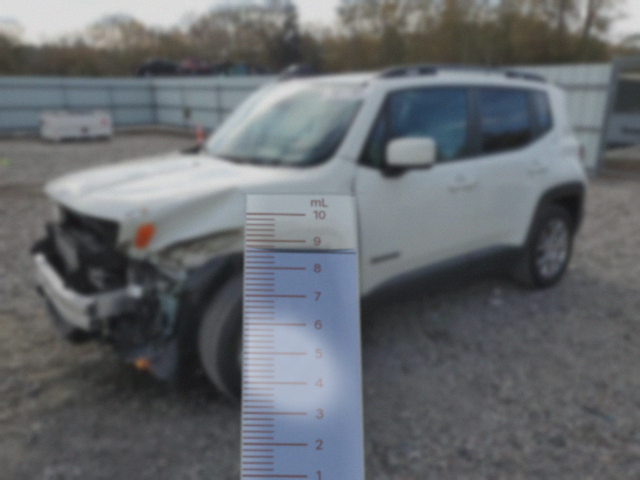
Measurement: 8.6 mL
